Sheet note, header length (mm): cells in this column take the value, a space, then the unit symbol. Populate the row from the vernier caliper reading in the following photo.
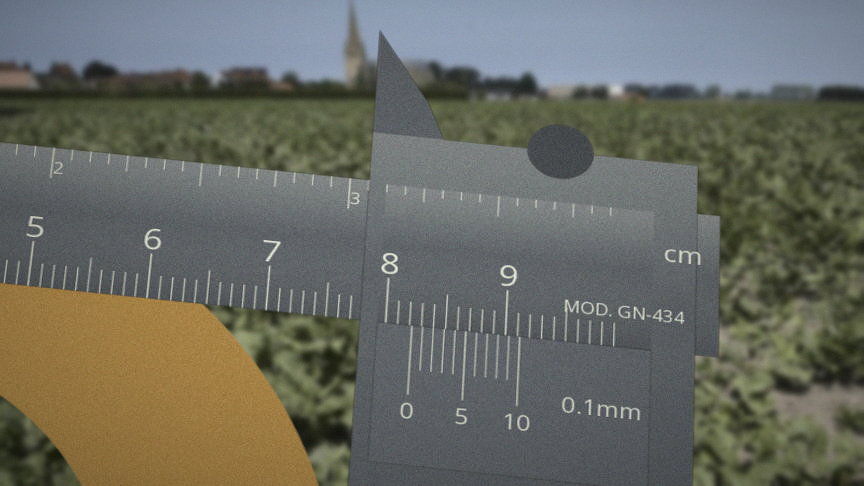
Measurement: 82.2 mm
